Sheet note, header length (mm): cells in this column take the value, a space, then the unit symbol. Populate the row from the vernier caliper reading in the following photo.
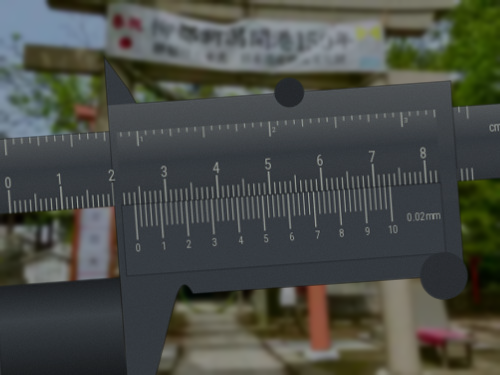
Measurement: 24.0 mm
